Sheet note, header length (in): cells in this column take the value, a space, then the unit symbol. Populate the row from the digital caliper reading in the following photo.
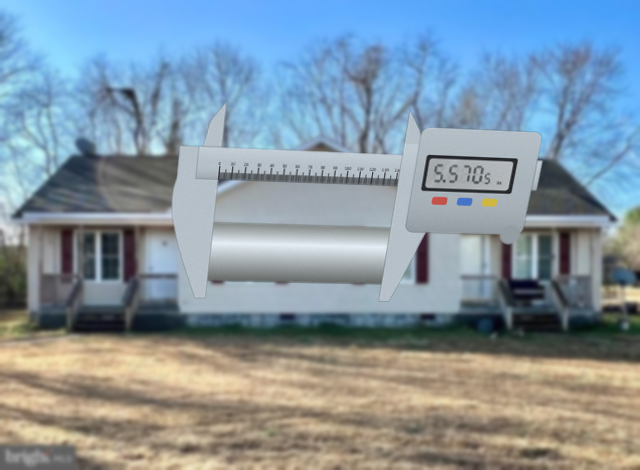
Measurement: 5.5705 in
